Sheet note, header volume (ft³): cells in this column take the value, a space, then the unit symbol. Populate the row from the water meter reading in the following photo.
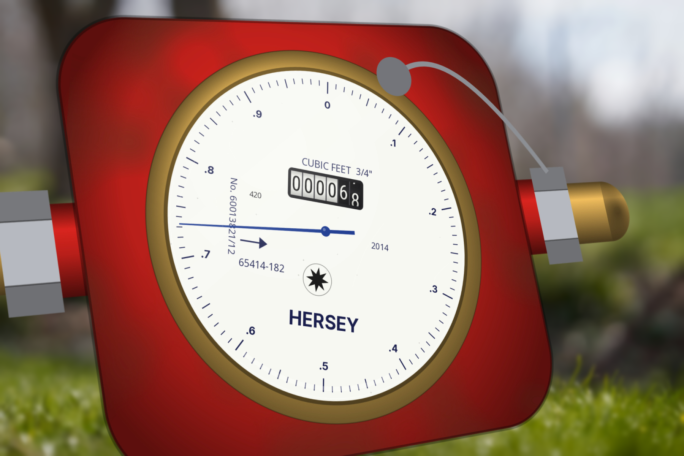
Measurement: 67.73 ft³
